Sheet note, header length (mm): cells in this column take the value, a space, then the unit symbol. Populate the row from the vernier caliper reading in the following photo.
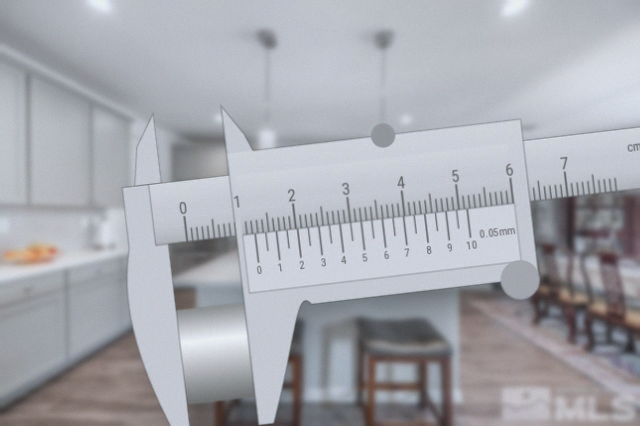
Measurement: 12.5 mm
